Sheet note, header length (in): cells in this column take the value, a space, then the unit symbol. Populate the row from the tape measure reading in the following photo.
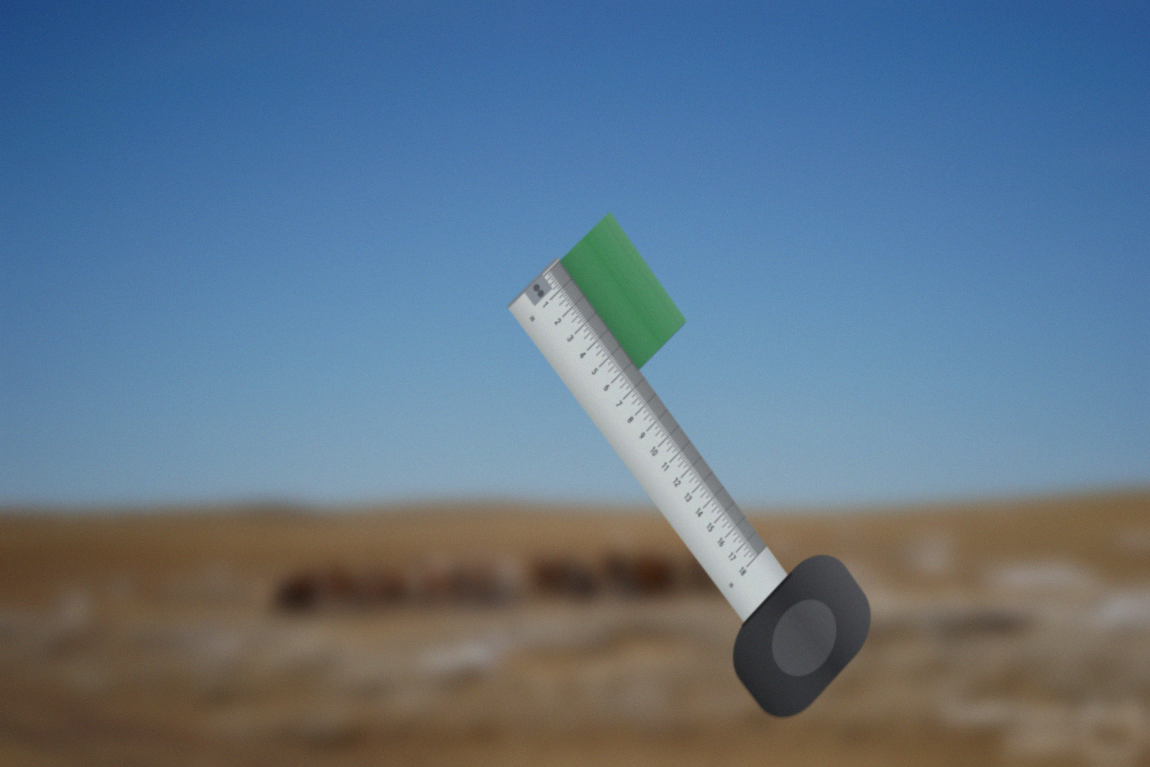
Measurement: 6.5 in
